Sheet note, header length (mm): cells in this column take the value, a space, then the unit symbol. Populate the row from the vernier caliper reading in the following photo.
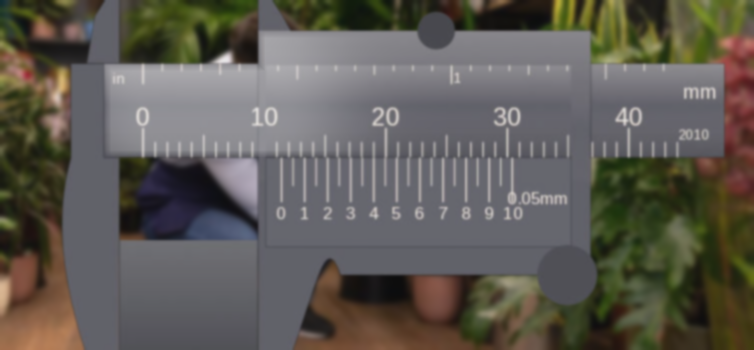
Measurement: 11.4 mm
